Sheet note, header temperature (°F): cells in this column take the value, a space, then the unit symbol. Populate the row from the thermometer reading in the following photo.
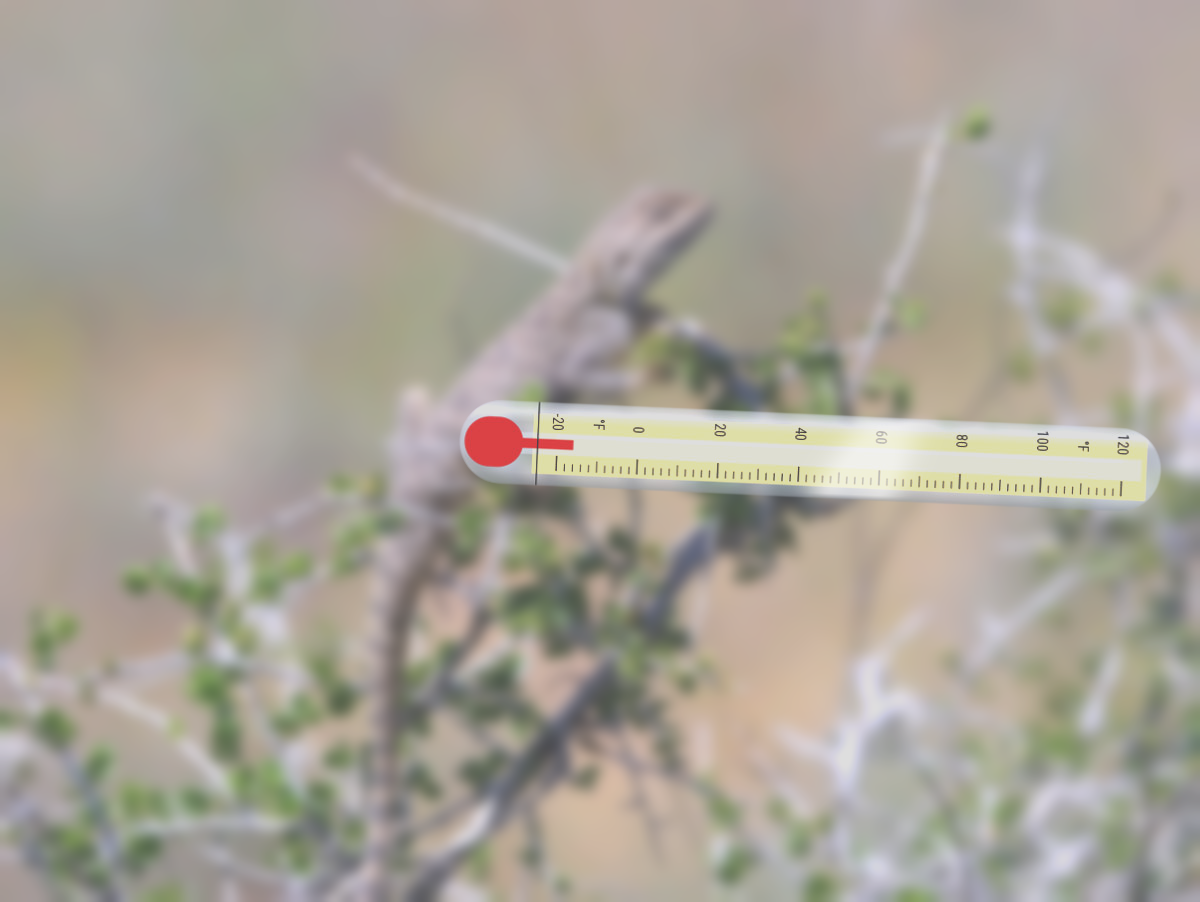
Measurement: -16 °F
